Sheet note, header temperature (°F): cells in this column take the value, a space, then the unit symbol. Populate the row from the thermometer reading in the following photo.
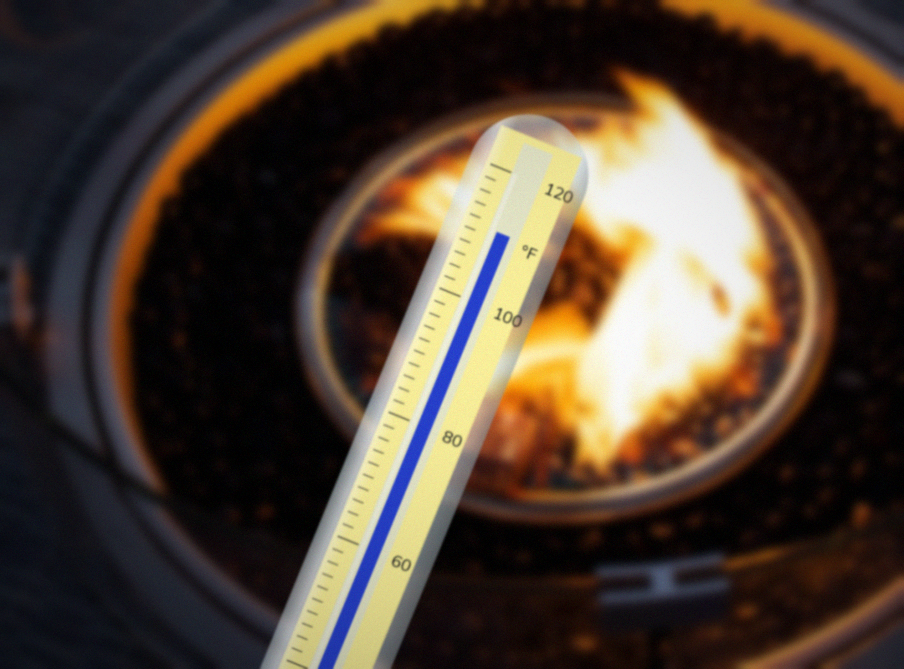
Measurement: 111 °F
